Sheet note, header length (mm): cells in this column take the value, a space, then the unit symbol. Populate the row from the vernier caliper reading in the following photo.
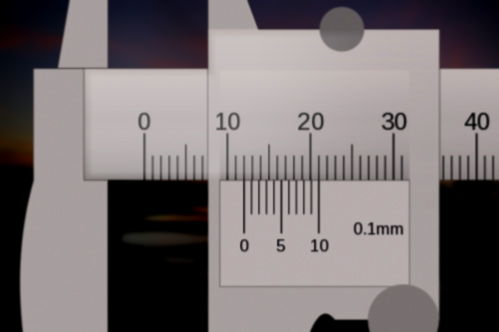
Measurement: 12.0 mm
